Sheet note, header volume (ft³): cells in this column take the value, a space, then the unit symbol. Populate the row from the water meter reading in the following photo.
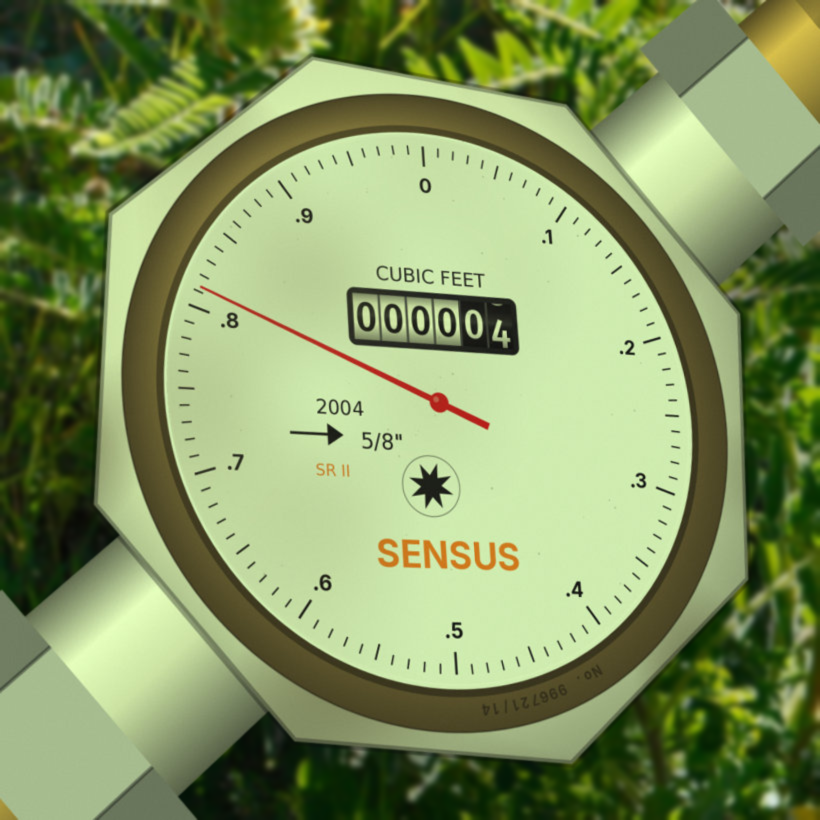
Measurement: 3.81 ft³
